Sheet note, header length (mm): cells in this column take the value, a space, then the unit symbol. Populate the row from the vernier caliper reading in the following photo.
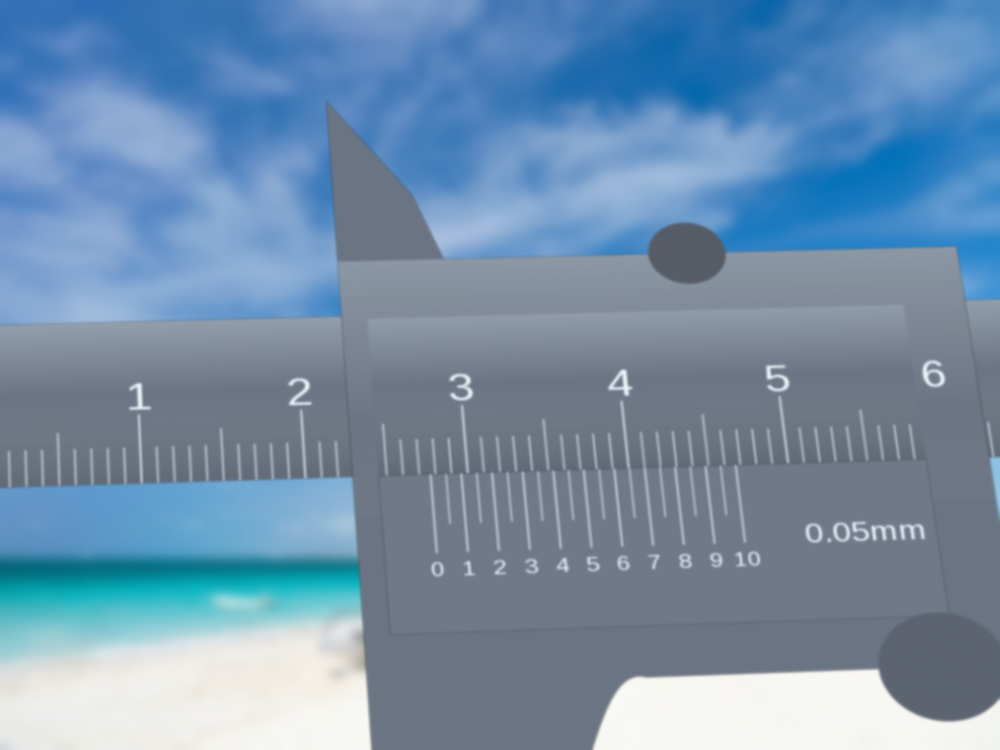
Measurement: 27.7 mm
